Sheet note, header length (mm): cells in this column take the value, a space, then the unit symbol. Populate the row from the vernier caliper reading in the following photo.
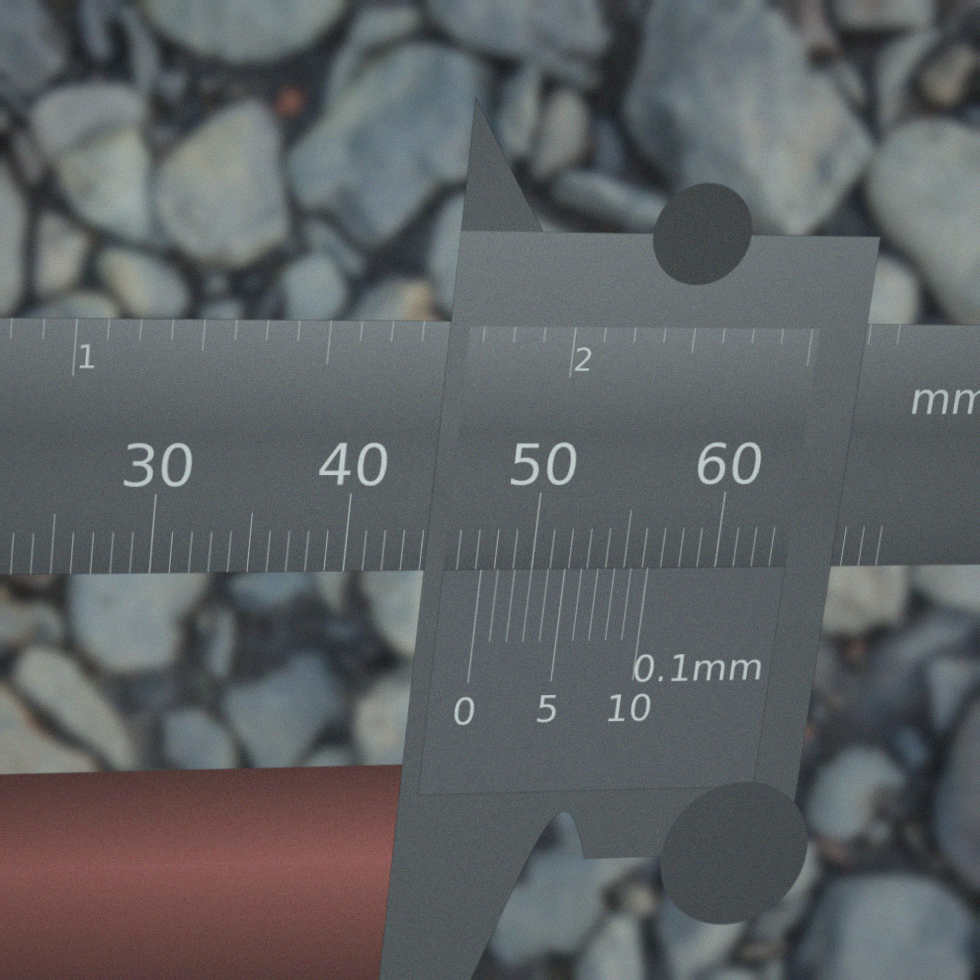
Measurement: 47.3 mm
